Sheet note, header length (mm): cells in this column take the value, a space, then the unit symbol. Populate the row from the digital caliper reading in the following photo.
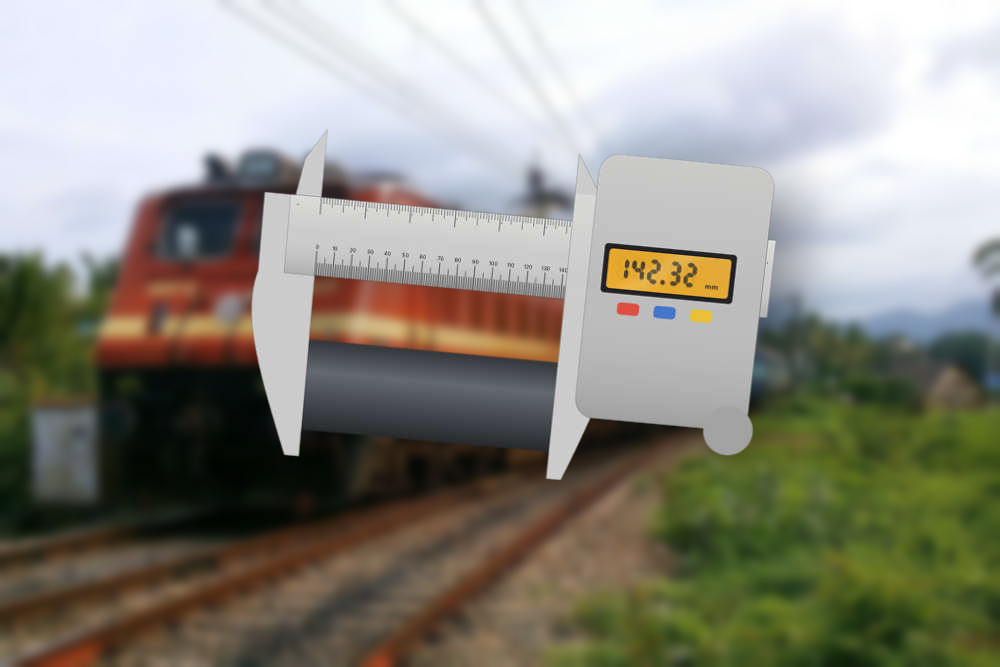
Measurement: 142.32 mm
